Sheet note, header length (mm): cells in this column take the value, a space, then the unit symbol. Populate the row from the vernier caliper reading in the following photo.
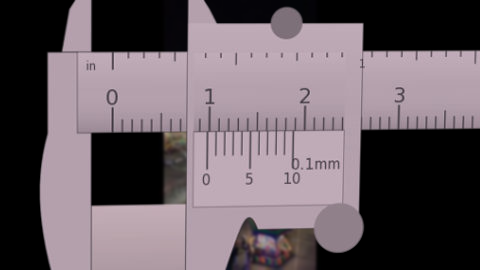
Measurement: 9.8 mm
